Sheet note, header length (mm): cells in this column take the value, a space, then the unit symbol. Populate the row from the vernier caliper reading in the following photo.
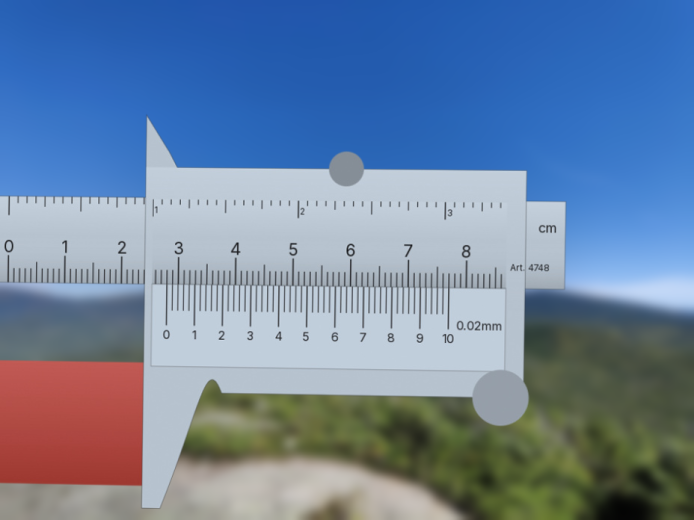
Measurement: 28.0 mm
